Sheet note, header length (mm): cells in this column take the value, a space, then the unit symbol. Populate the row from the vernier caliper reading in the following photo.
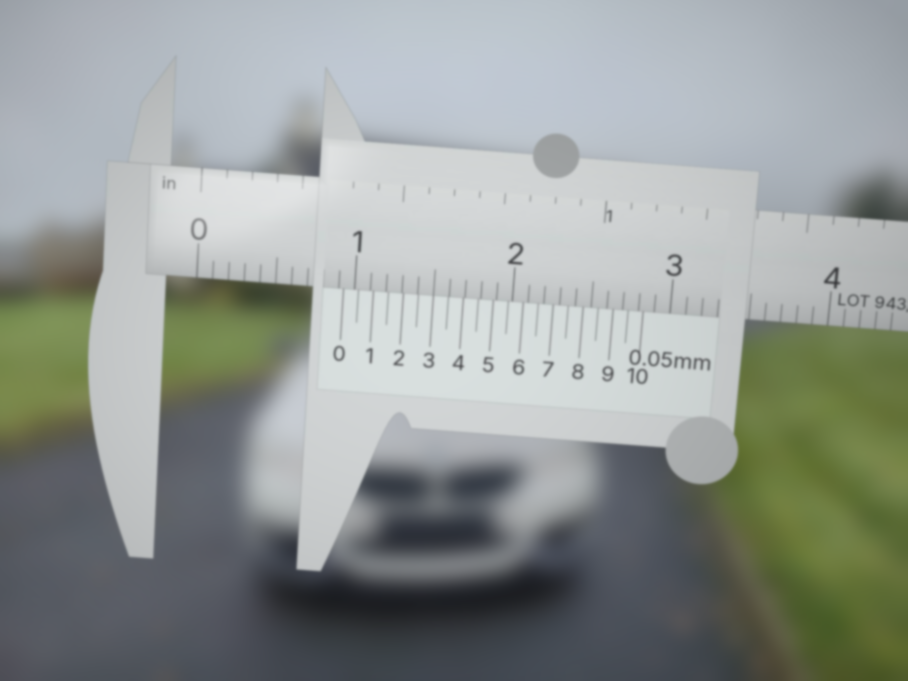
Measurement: 9.3 mm
